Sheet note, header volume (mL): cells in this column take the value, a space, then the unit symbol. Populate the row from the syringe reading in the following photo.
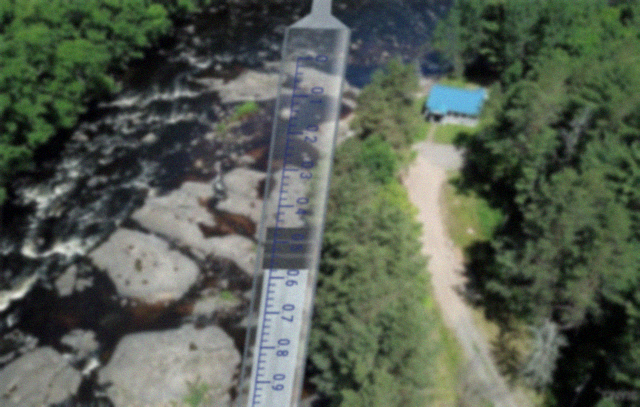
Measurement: 0.46 mL
